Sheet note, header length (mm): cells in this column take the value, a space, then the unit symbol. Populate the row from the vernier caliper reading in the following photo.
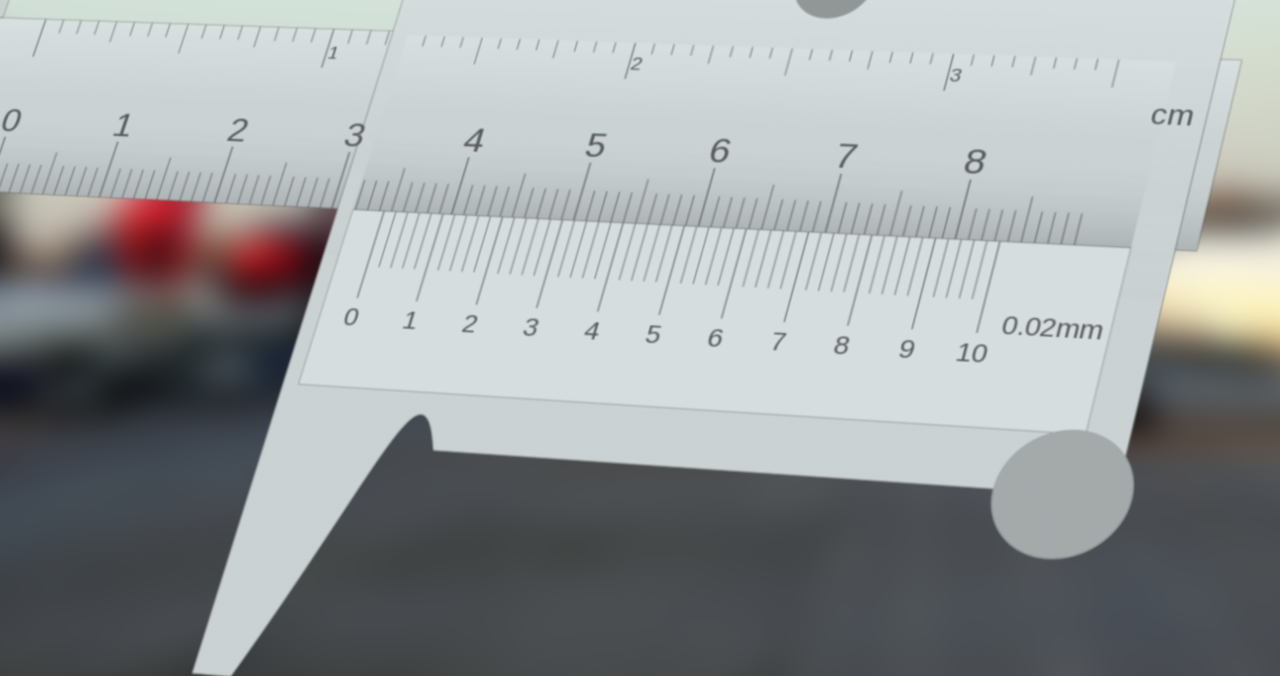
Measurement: 34.4 mm
